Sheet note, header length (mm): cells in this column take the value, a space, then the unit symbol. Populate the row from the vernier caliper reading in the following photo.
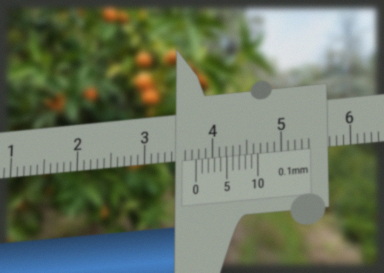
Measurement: 37.6 mm
